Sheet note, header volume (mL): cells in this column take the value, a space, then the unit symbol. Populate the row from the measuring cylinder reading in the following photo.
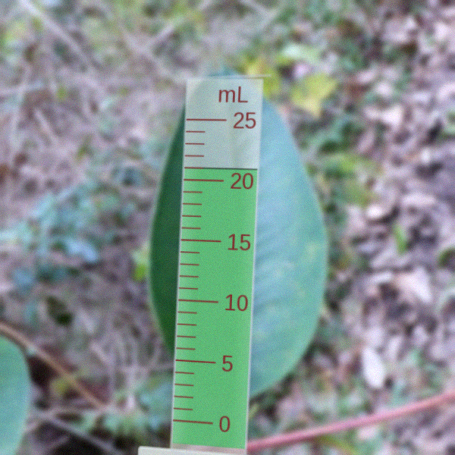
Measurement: 21 mL
